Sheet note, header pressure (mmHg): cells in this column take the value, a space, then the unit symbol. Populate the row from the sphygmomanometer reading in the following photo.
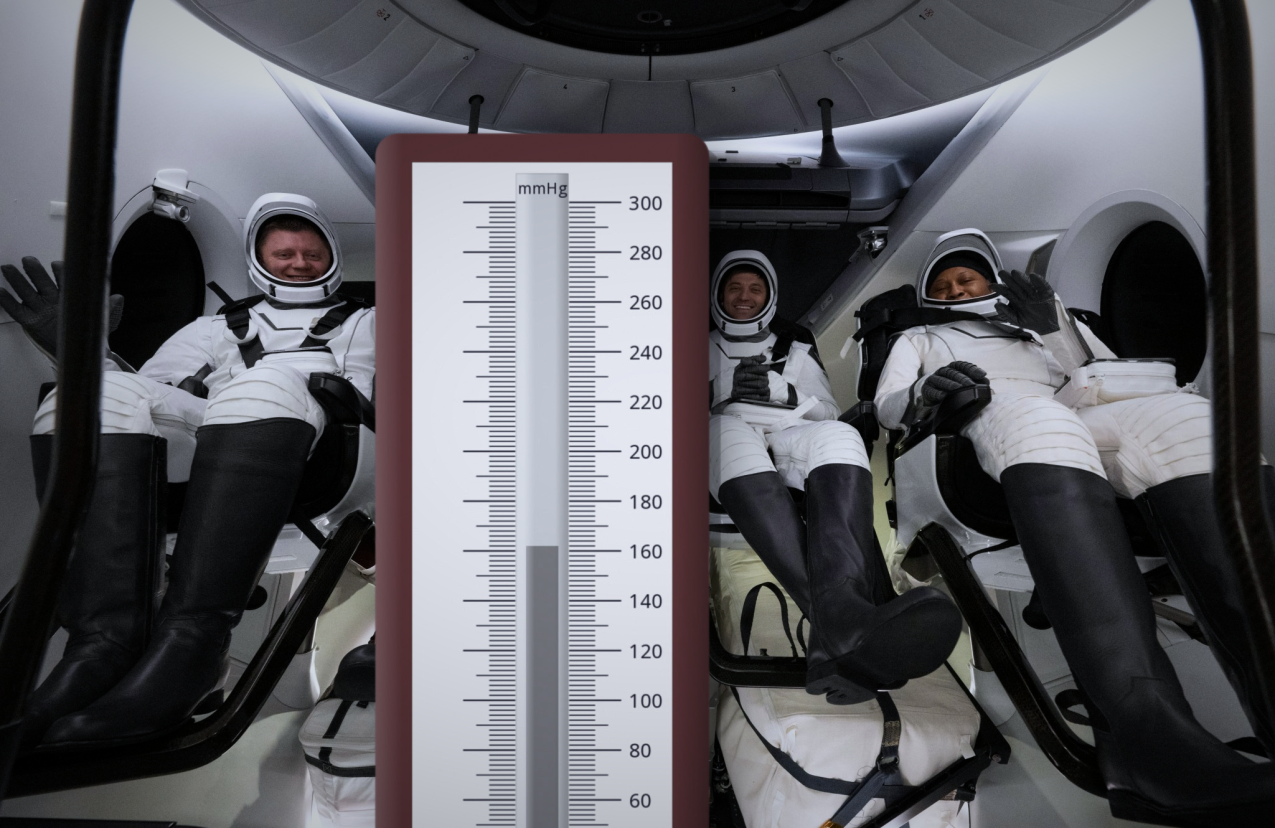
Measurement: 162 mmHg
